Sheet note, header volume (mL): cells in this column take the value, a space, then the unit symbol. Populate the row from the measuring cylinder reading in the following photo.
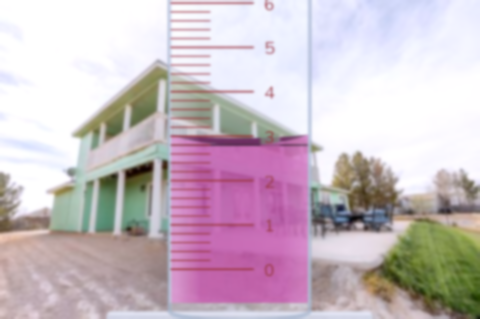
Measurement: 2.8 mL
